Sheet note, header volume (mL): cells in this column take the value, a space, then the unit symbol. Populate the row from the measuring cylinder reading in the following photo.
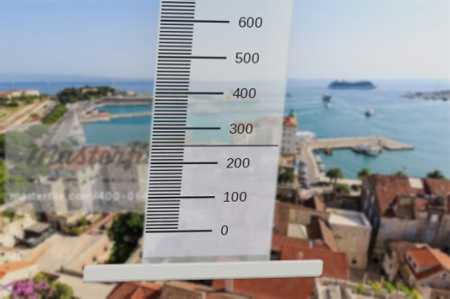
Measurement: 250 mL
